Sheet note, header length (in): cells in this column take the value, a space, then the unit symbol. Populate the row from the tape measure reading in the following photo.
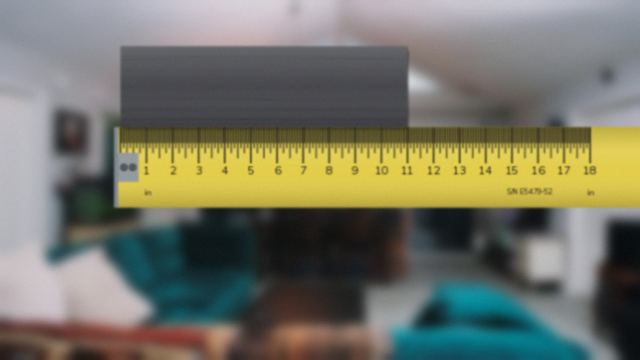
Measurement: 11 in
